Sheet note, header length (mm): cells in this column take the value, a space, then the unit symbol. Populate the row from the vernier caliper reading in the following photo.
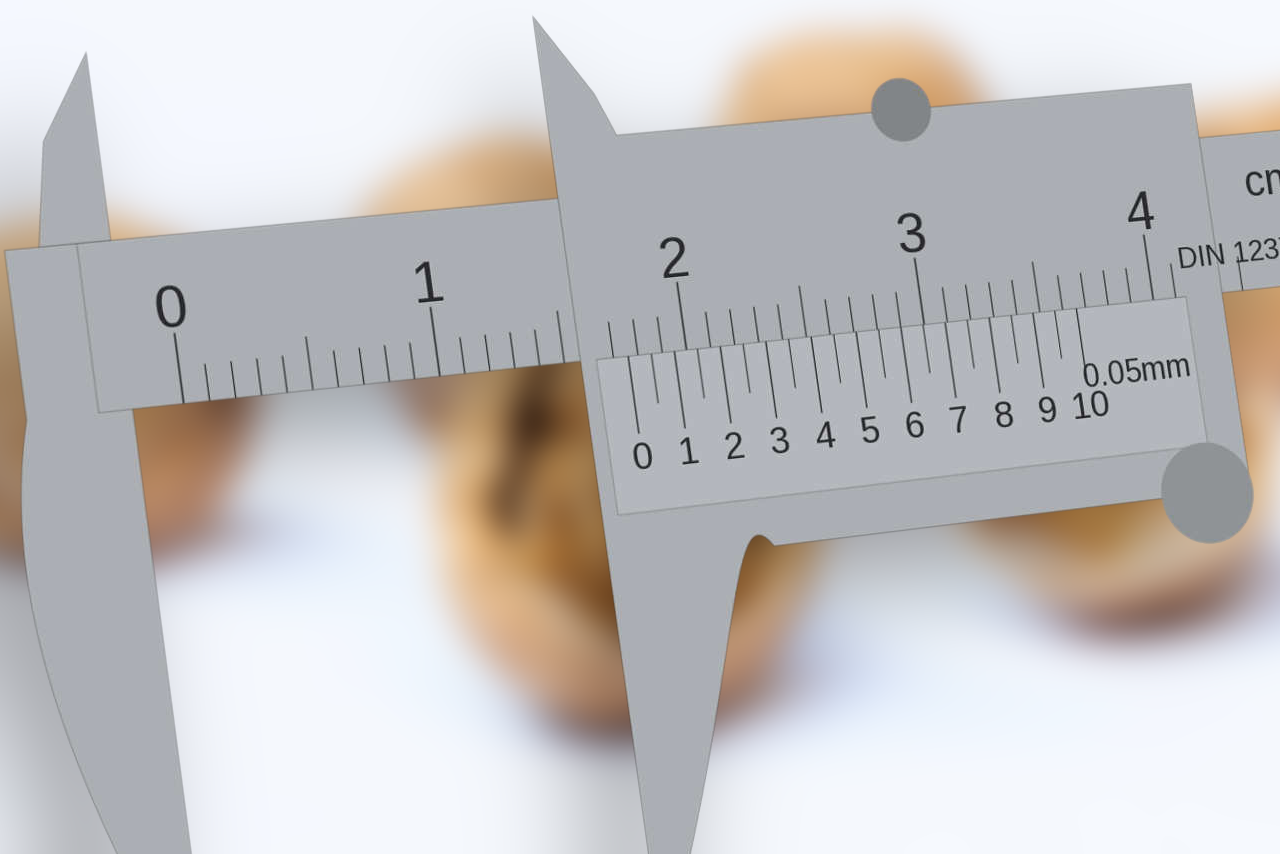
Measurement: 17.6 mm
